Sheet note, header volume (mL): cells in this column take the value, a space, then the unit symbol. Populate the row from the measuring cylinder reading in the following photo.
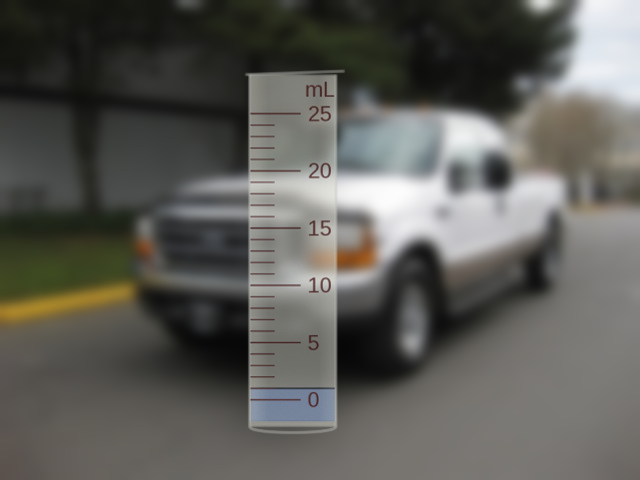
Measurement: 1 mL
